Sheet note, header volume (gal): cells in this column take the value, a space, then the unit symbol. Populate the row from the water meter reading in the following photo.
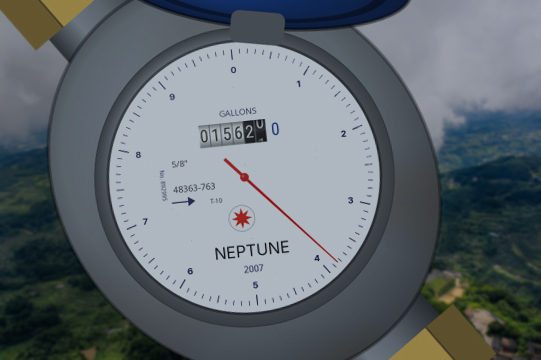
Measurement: 156203.8 gal
